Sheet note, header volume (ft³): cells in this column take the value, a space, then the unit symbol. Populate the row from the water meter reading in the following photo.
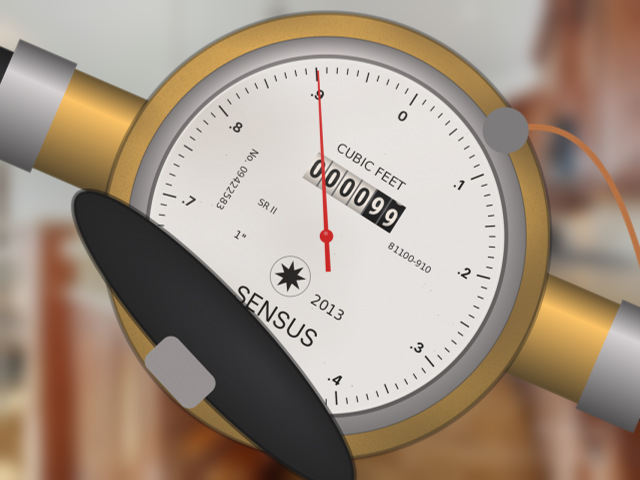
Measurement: 98.90 ft³
